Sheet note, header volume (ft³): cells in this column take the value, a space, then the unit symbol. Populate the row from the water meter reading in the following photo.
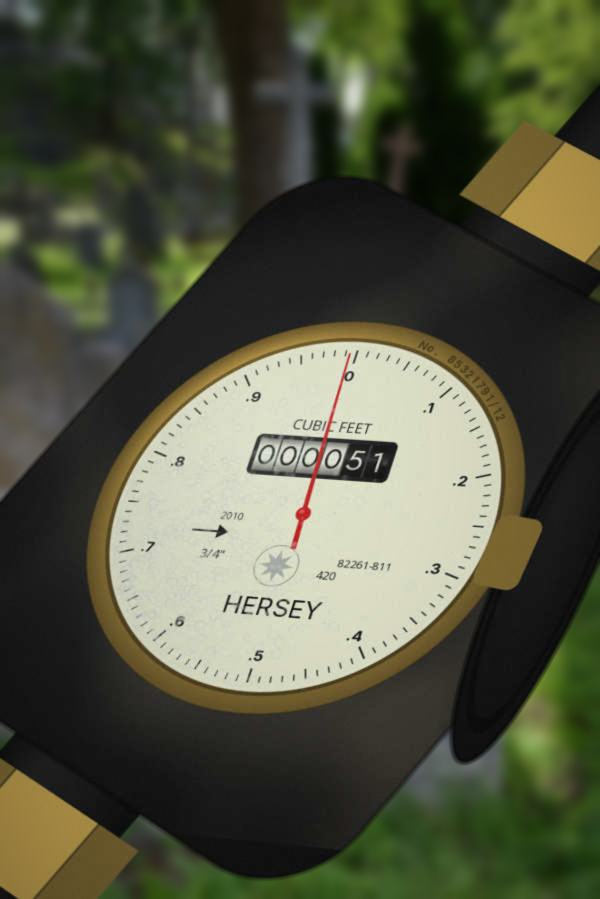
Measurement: 50.99 ft³
